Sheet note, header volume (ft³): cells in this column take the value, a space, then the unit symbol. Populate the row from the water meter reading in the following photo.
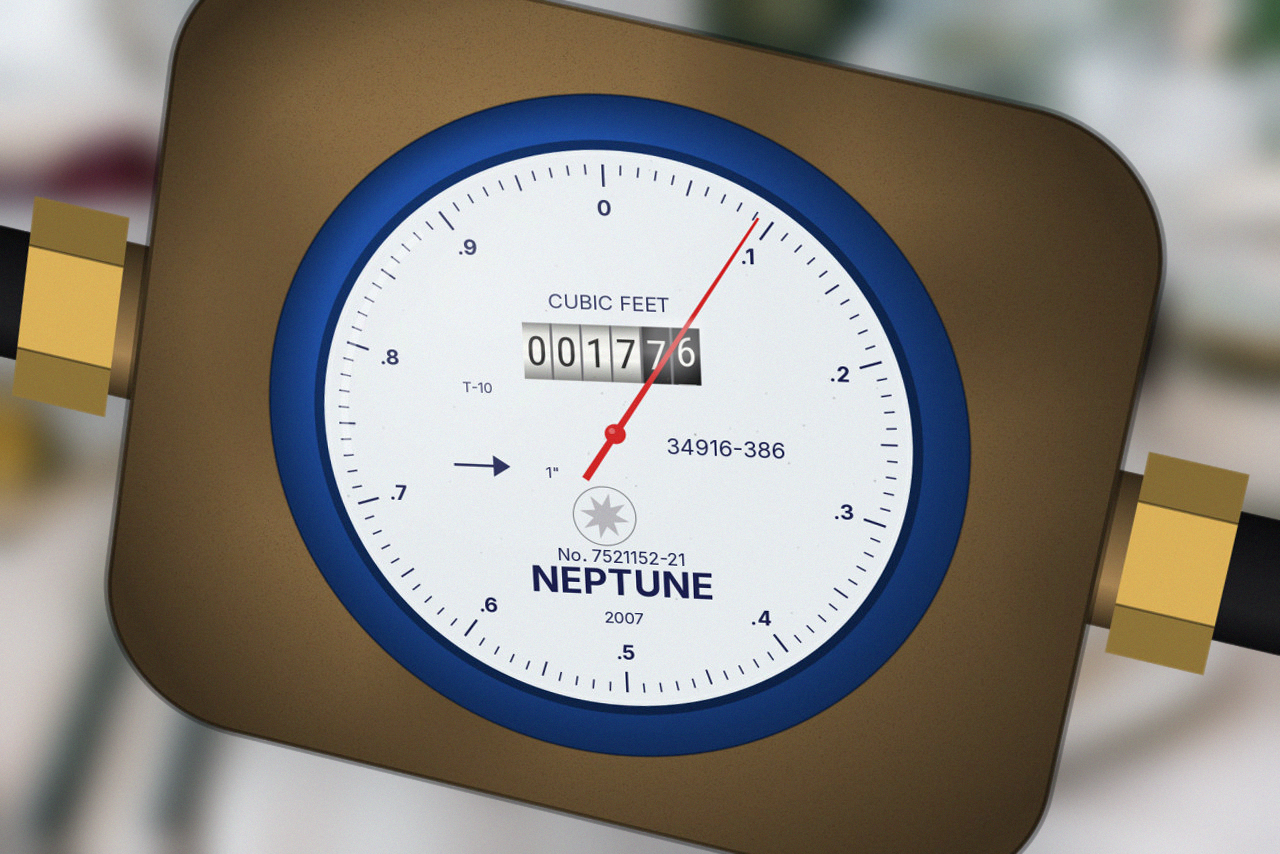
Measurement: 1776.09 ft³
